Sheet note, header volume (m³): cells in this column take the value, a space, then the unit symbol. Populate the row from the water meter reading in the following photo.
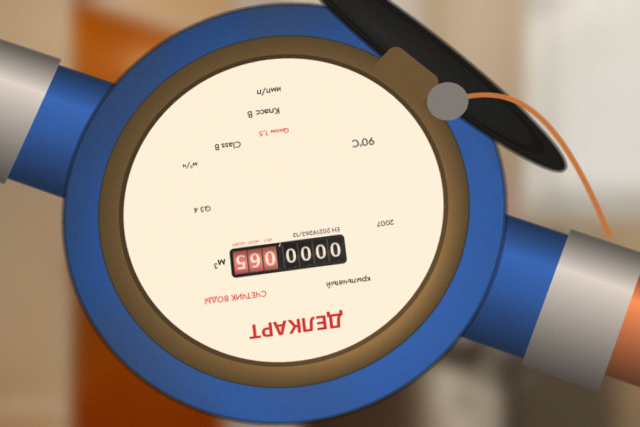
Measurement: 0.065 m³
